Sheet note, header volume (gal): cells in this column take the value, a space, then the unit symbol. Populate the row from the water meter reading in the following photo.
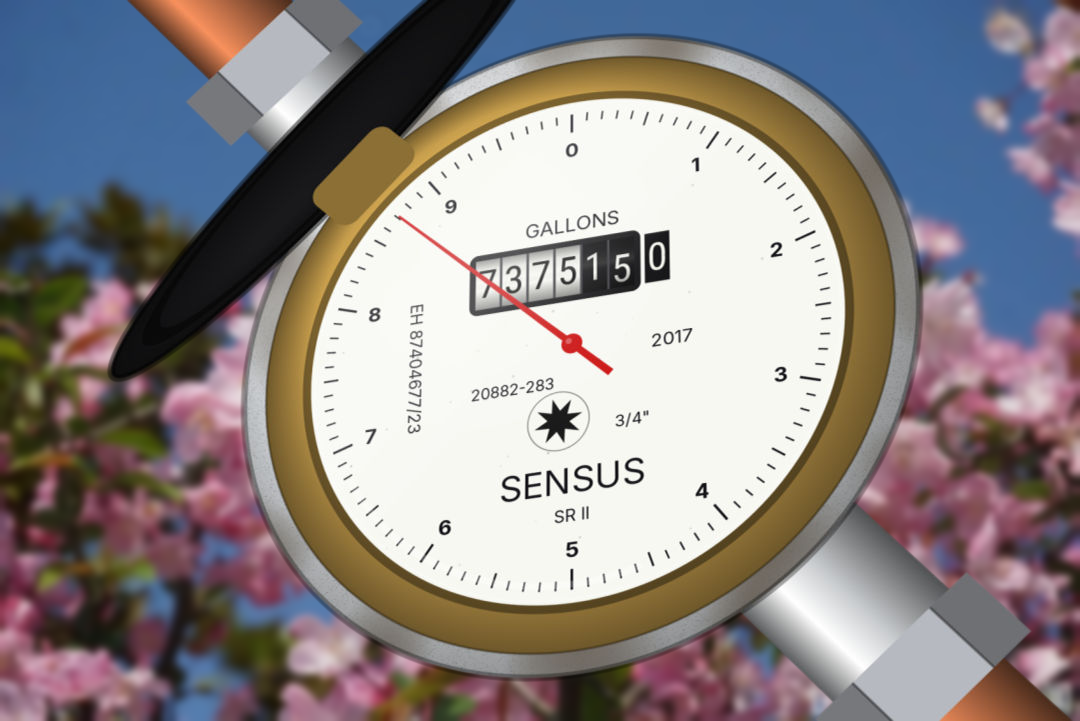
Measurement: 7375148.7 gal
